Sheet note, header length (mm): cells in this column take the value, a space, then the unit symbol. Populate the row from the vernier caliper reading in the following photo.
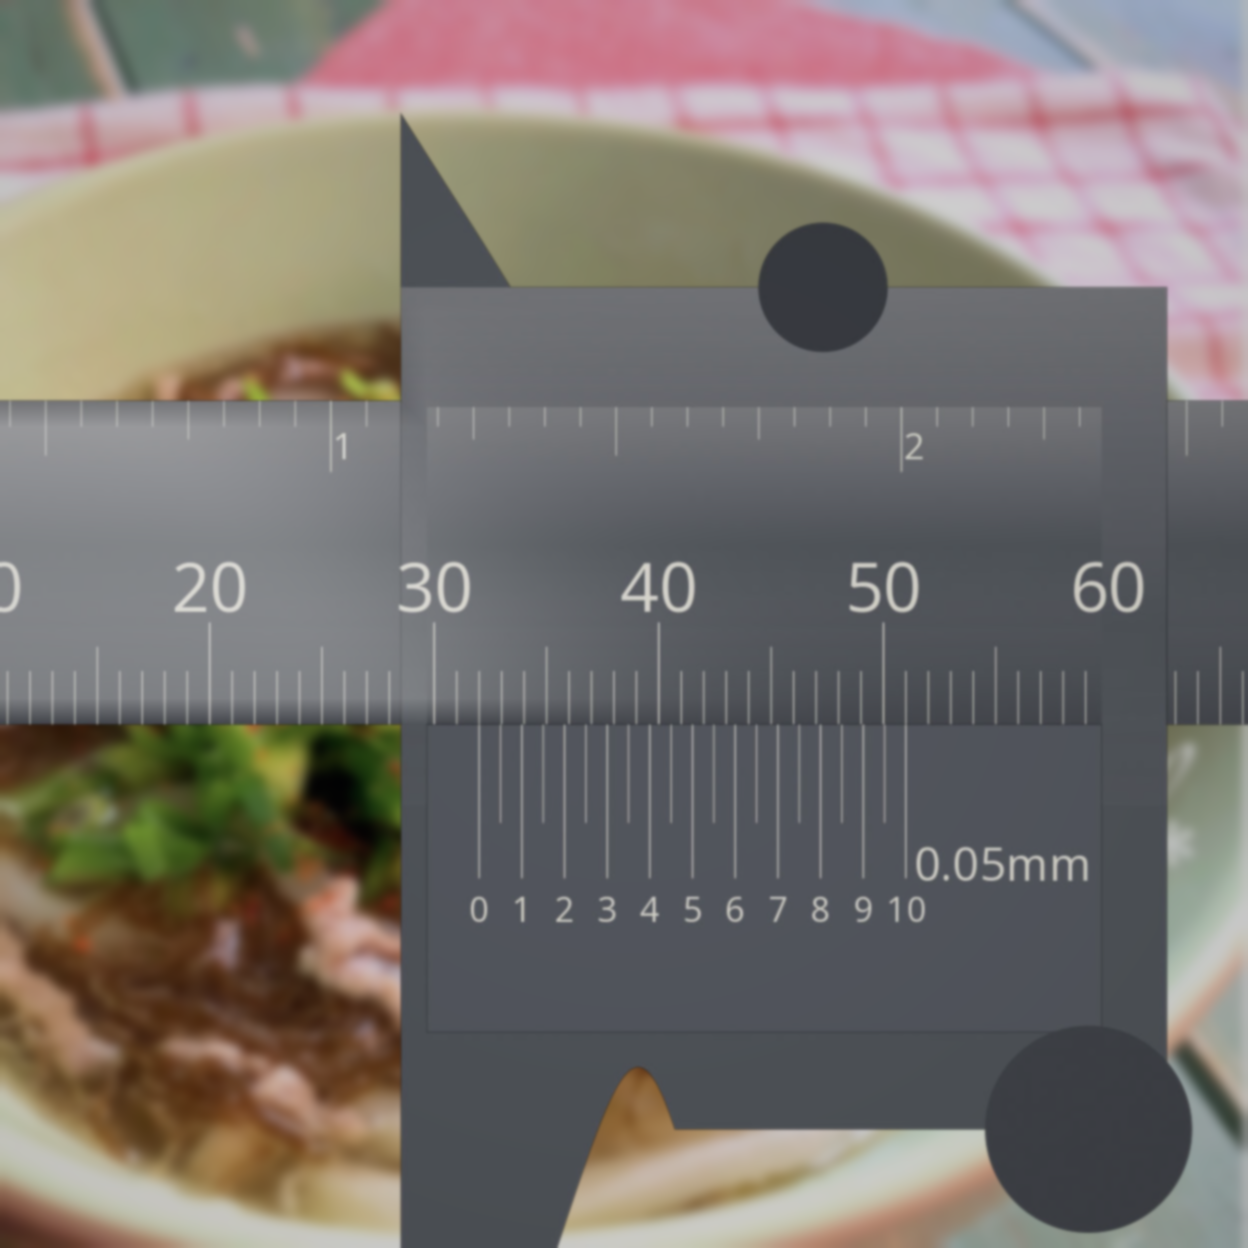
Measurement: 32.0 mm
